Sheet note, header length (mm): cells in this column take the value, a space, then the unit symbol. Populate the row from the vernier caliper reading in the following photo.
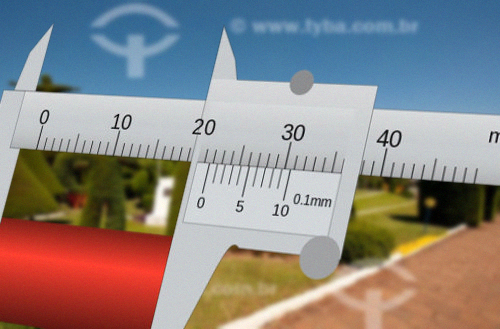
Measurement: 21.6 mm
